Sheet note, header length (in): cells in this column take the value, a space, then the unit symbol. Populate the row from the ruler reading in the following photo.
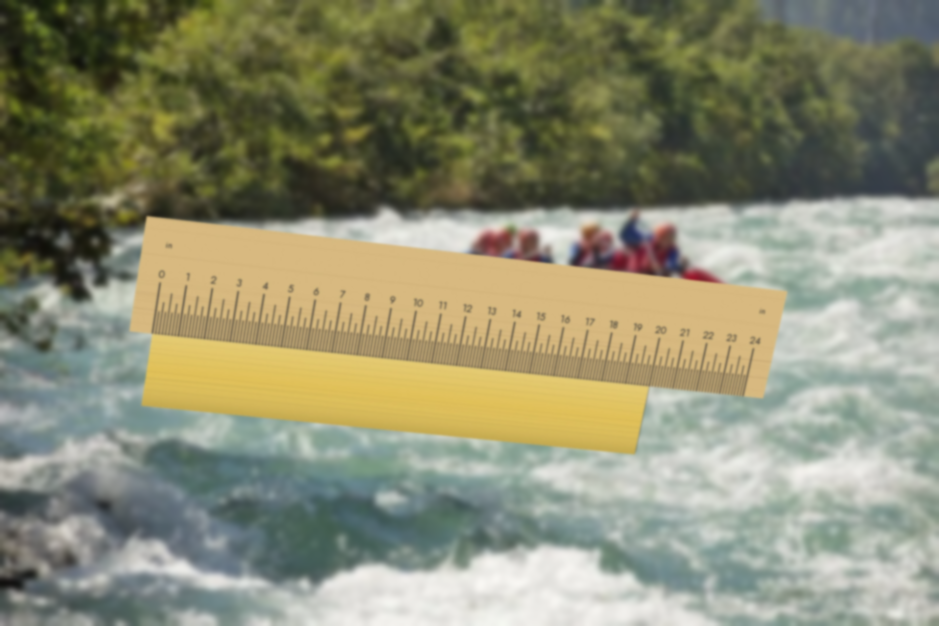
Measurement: 20 in
